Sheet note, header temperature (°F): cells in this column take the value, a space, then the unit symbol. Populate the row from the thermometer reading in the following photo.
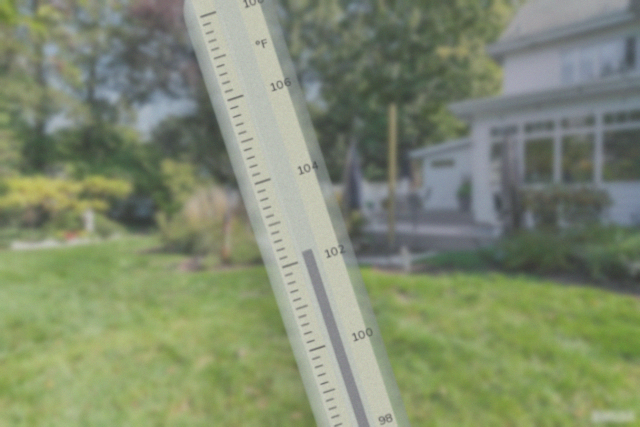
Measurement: 102.2 °F
